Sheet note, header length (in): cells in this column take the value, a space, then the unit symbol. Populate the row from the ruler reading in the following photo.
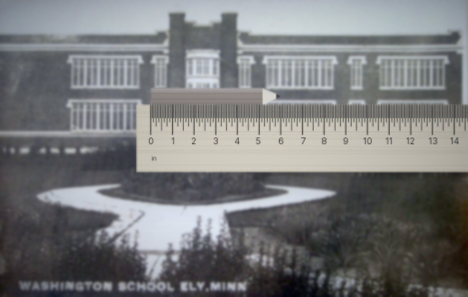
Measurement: 6 in
